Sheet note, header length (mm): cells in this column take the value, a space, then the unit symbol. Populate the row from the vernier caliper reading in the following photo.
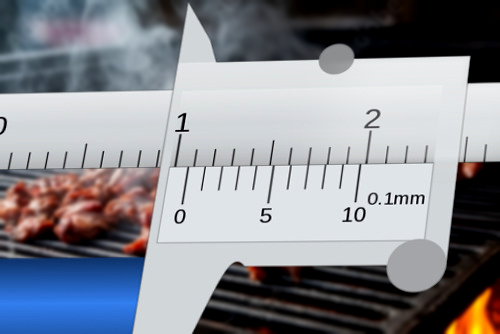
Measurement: 10.7 mm
